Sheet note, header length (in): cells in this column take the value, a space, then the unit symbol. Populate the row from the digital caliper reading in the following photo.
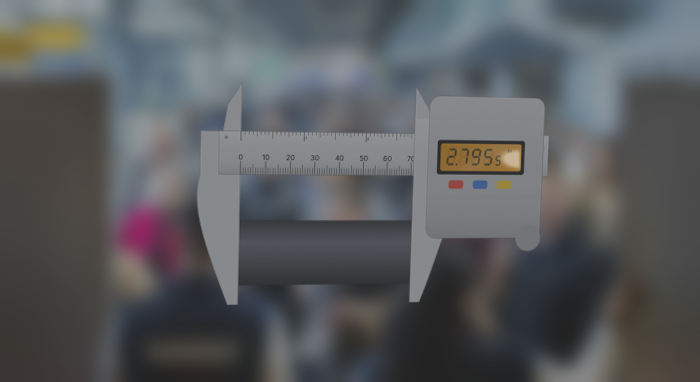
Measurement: 2.7955 in
